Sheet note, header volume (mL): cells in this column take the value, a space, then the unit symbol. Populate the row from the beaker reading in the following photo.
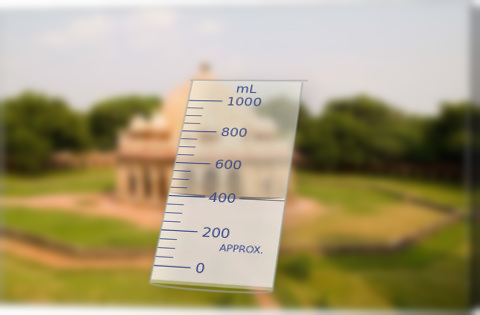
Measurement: 400 mL
